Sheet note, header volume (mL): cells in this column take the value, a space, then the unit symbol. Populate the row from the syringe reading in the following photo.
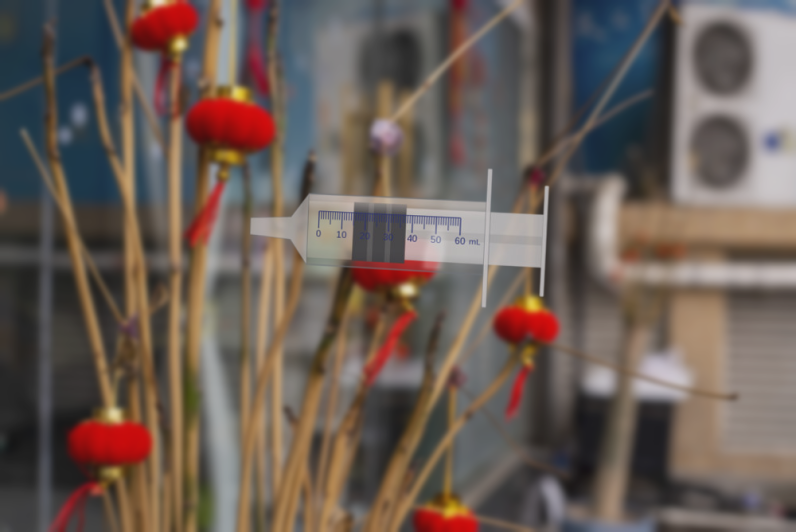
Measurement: 15 mL
